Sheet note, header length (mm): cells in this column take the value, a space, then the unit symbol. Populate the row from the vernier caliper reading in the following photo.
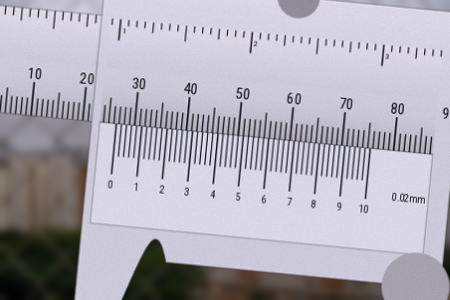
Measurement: 26.5 mm
